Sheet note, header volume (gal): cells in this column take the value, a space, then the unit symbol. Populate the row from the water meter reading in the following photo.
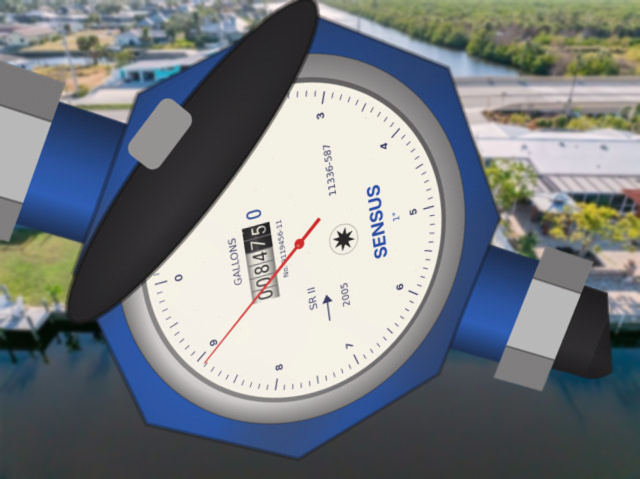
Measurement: 84748.9 gal
